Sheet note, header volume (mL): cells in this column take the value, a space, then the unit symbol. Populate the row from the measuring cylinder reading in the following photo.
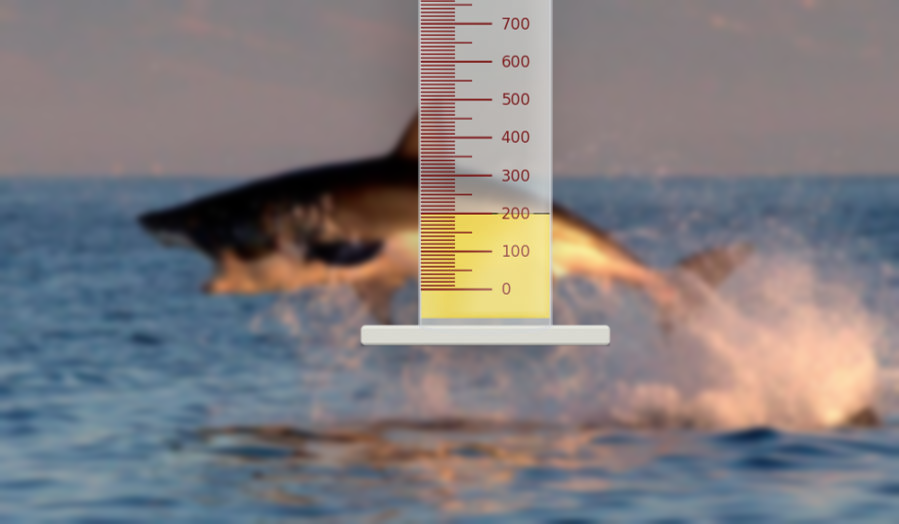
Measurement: 200 mL
